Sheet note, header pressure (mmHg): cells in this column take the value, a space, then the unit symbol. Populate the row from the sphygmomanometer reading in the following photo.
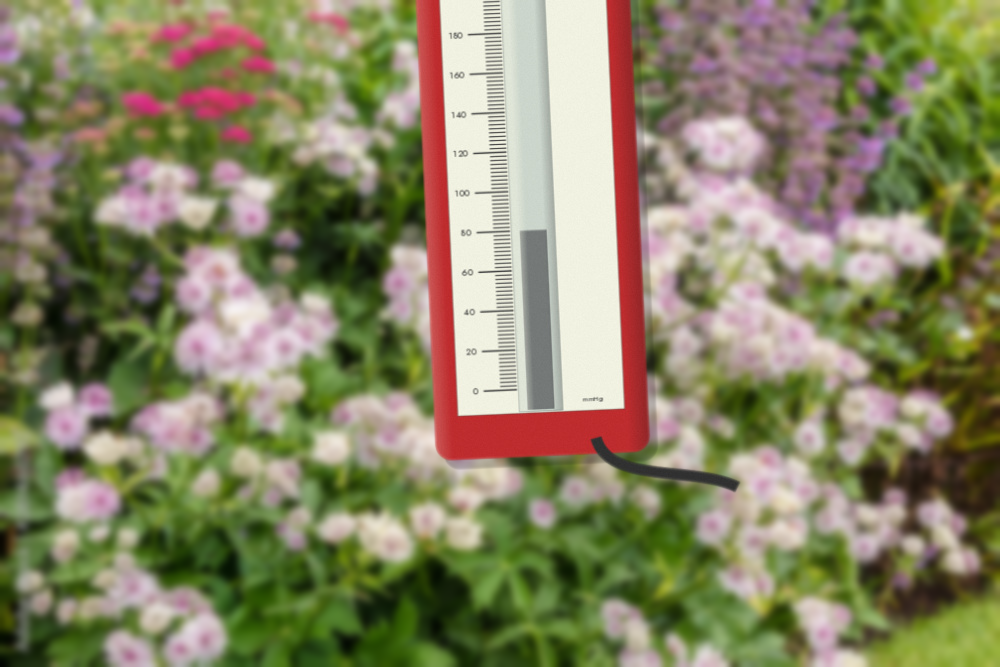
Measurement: 80 mmHg
